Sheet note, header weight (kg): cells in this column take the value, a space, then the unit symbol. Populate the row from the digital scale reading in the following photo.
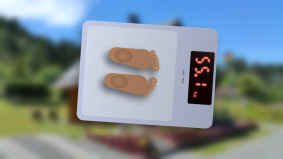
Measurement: 55.1 kg
